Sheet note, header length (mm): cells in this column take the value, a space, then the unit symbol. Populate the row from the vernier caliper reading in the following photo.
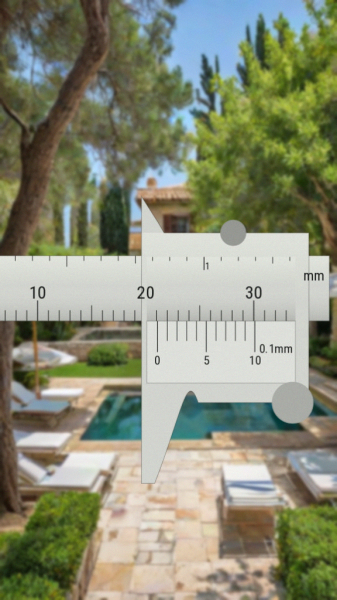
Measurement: 21.1 mm
